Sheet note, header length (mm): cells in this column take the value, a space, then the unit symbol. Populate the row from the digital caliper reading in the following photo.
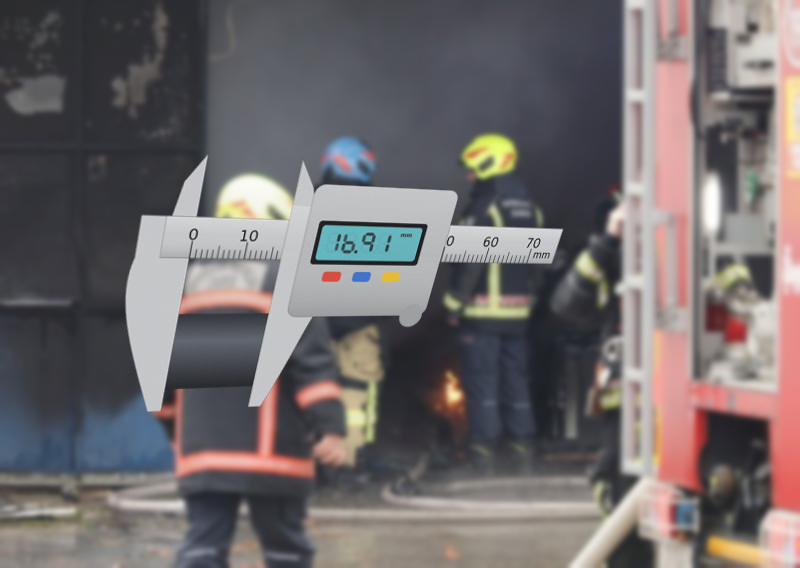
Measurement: 16.91 mm
